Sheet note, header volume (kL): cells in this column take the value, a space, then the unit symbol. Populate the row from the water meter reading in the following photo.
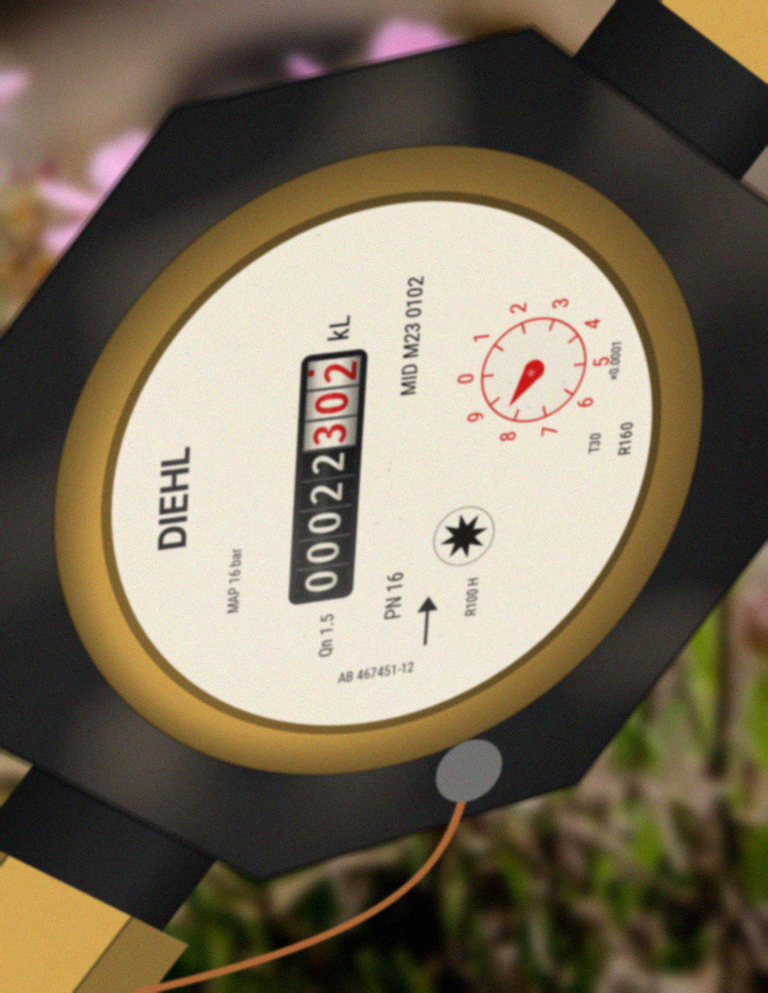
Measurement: 22.3018 kL
